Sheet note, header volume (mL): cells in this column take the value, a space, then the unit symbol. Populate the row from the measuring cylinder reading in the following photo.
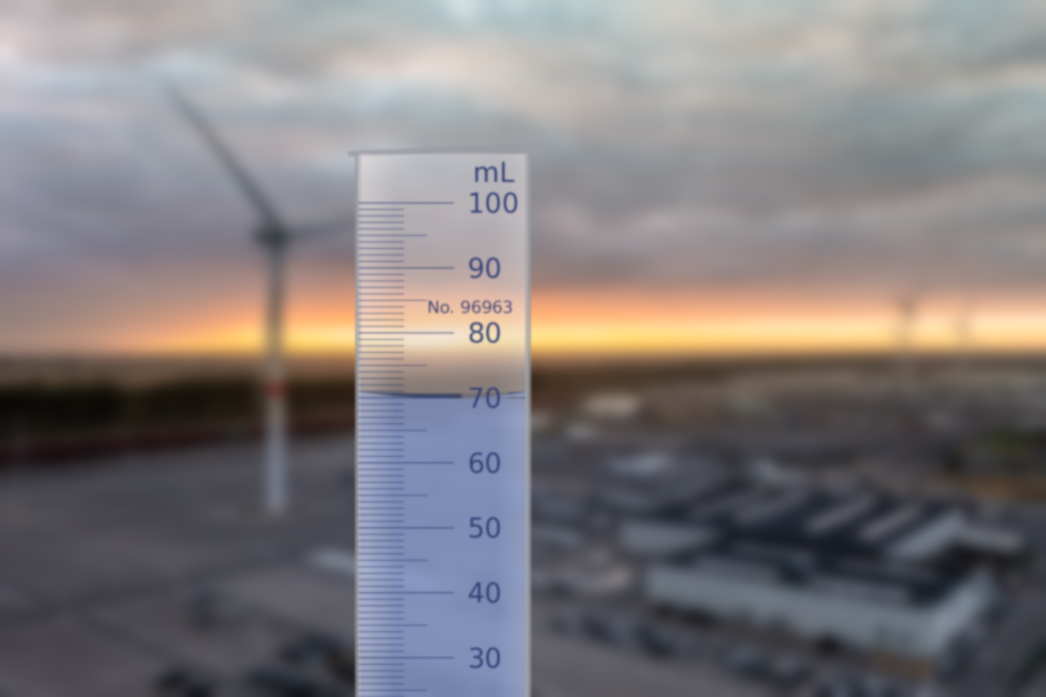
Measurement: 70 mL
